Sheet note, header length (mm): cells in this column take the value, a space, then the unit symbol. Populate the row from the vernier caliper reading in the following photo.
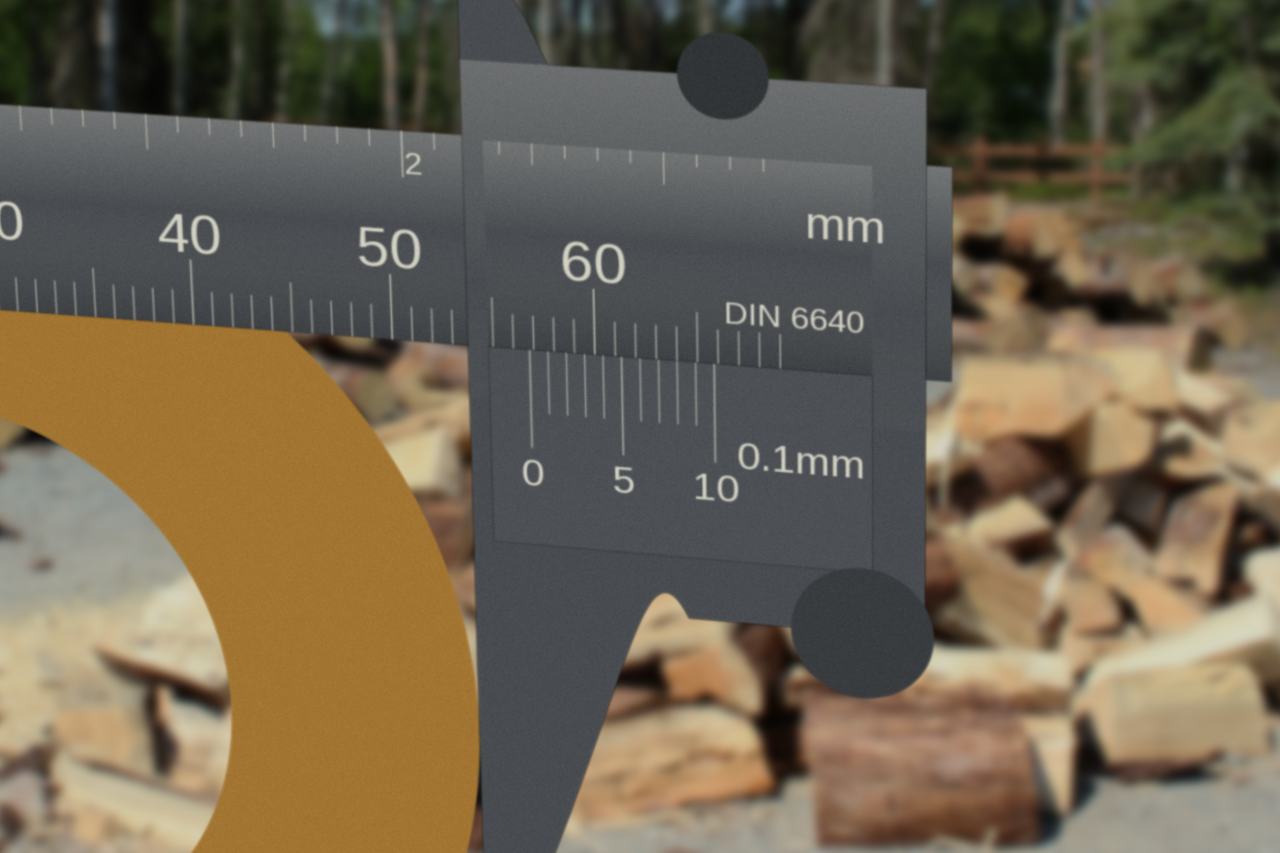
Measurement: 56.8 mm
